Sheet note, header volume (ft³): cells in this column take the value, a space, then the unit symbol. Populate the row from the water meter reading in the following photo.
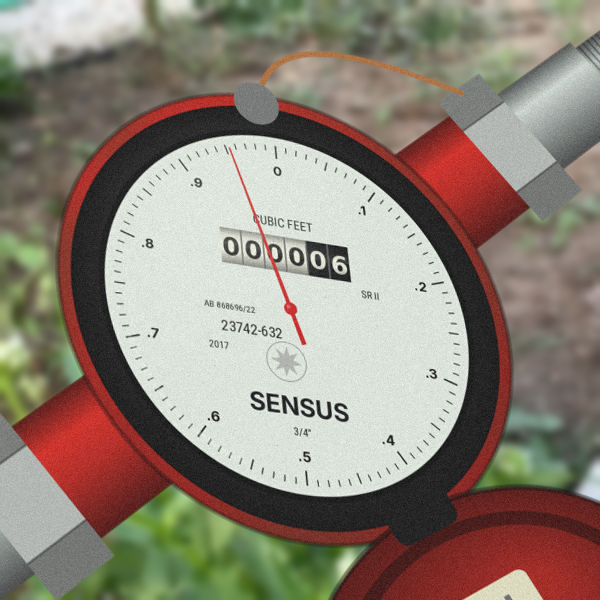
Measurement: 5.95 ft³
